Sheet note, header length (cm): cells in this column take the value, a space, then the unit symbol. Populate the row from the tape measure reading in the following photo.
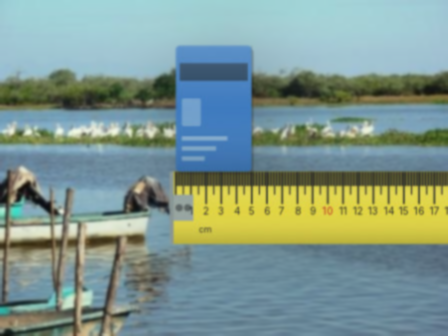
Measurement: 5 cm
